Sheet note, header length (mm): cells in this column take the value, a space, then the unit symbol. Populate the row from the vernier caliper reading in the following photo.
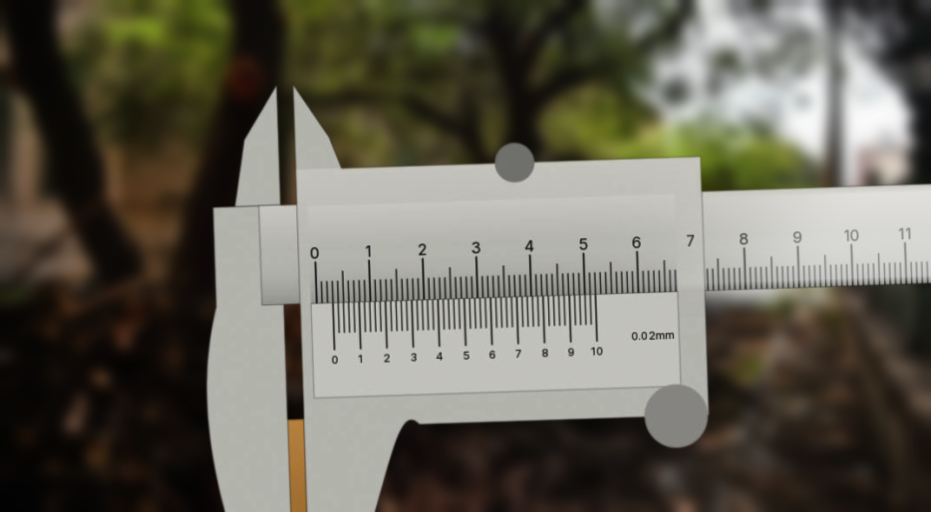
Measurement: 3.0 mm
